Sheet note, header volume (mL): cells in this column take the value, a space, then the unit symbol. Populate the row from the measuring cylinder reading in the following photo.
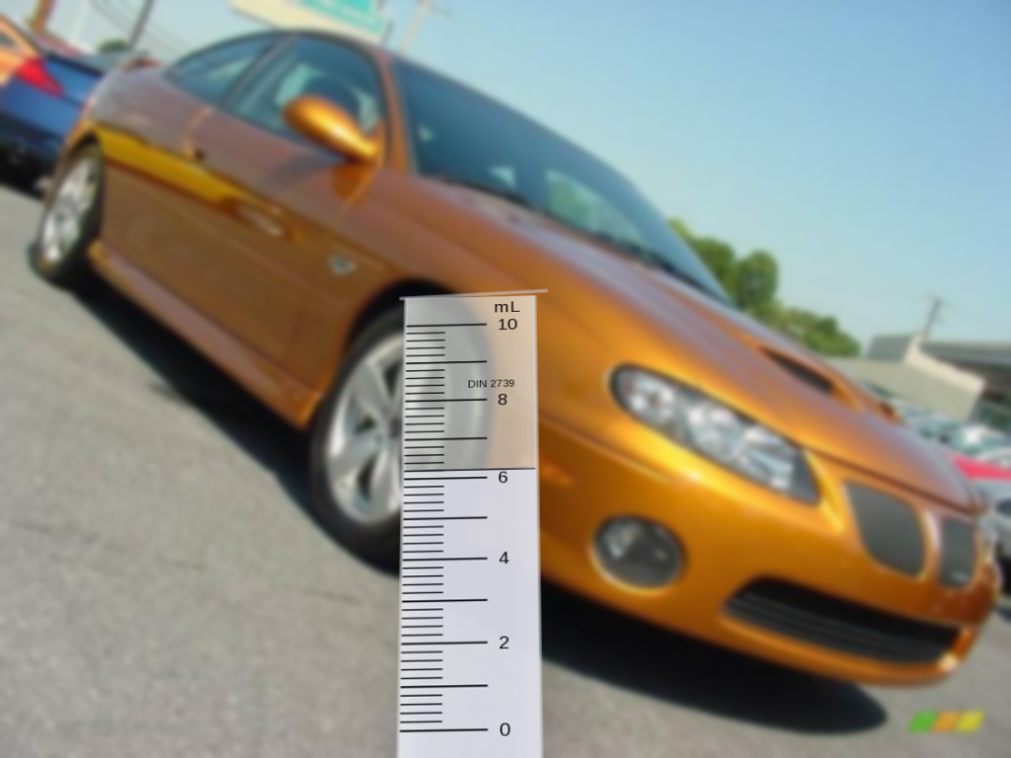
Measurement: 6.2 mL
